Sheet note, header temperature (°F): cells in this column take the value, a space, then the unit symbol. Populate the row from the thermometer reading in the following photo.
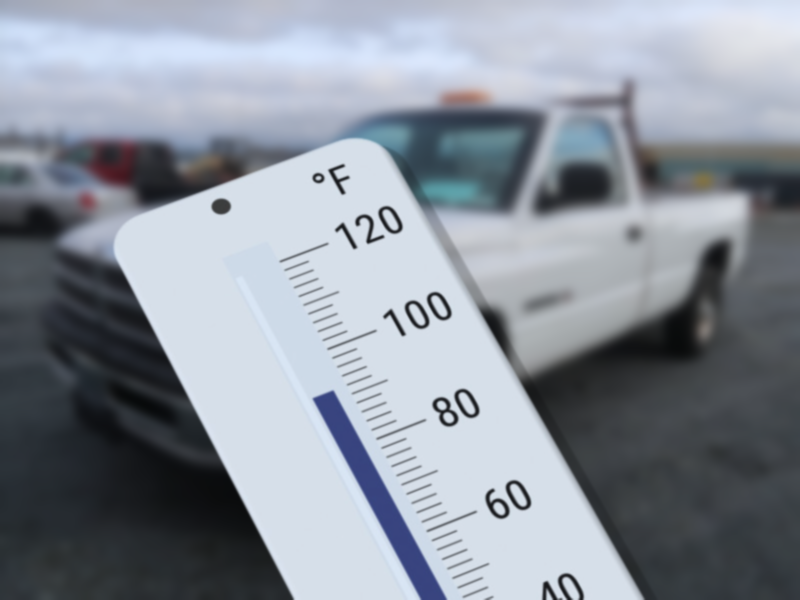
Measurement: 92 °F
